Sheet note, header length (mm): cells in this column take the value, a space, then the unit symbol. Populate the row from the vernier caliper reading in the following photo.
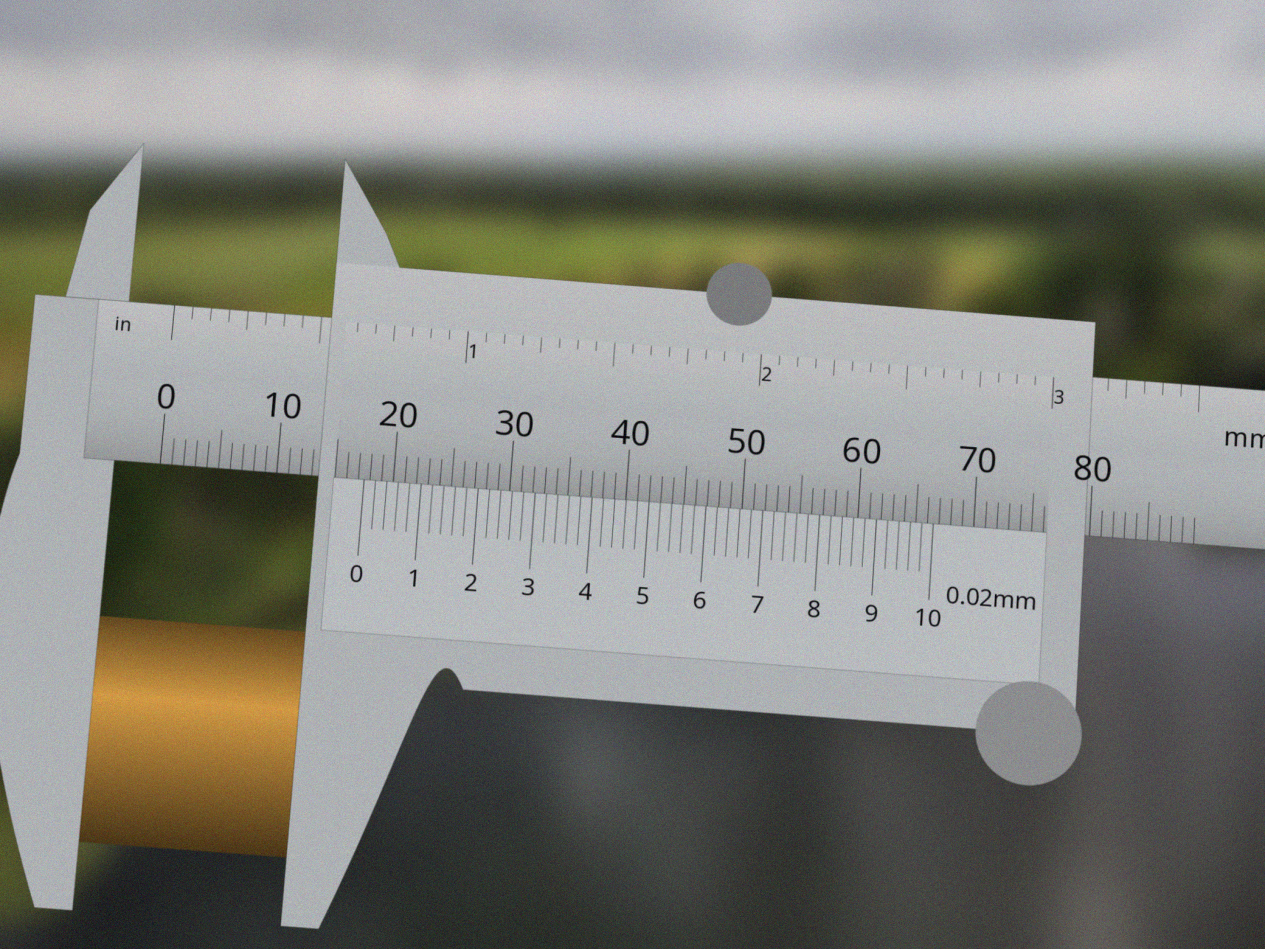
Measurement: 17.5 mm
